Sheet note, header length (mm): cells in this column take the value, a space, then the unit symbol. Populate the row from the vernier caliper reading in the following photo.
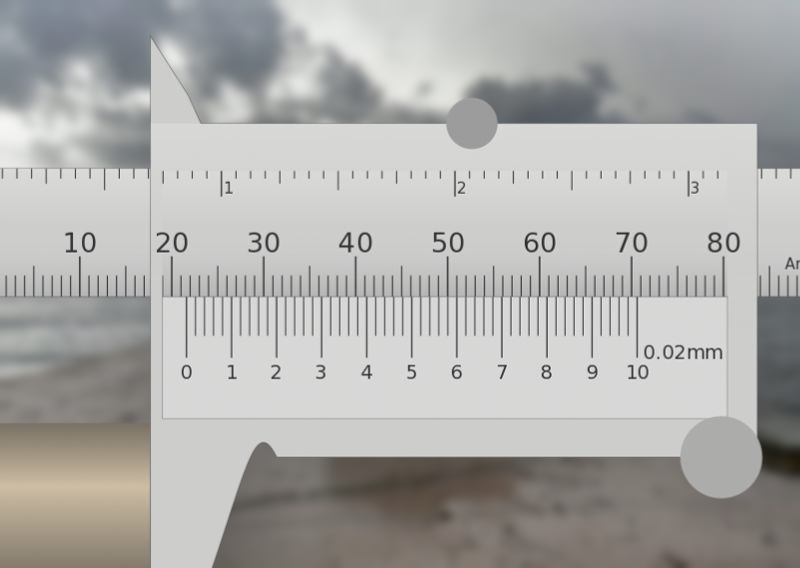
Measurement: 21.6 mm
